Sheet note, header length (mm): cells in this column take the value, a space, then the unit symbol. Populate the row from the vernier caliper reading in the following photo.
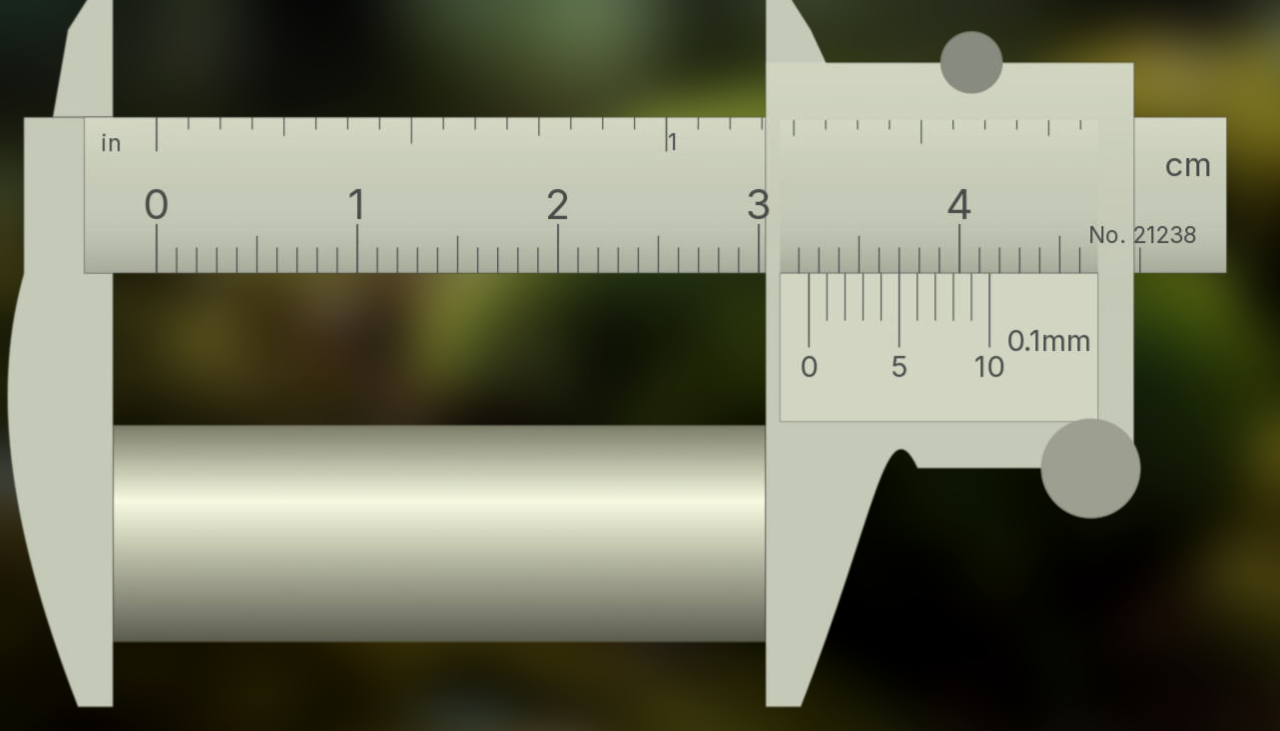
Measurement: 32.5 mm
